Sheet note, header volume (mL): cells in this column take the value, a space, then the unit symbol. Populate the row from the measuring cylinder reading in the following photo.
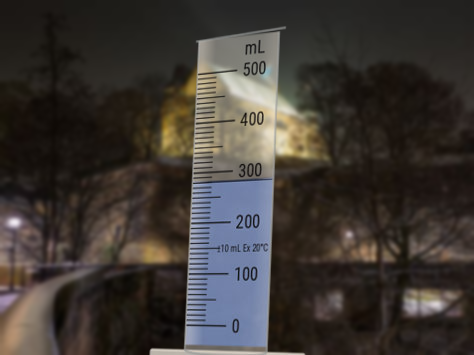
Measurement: 280 mL
